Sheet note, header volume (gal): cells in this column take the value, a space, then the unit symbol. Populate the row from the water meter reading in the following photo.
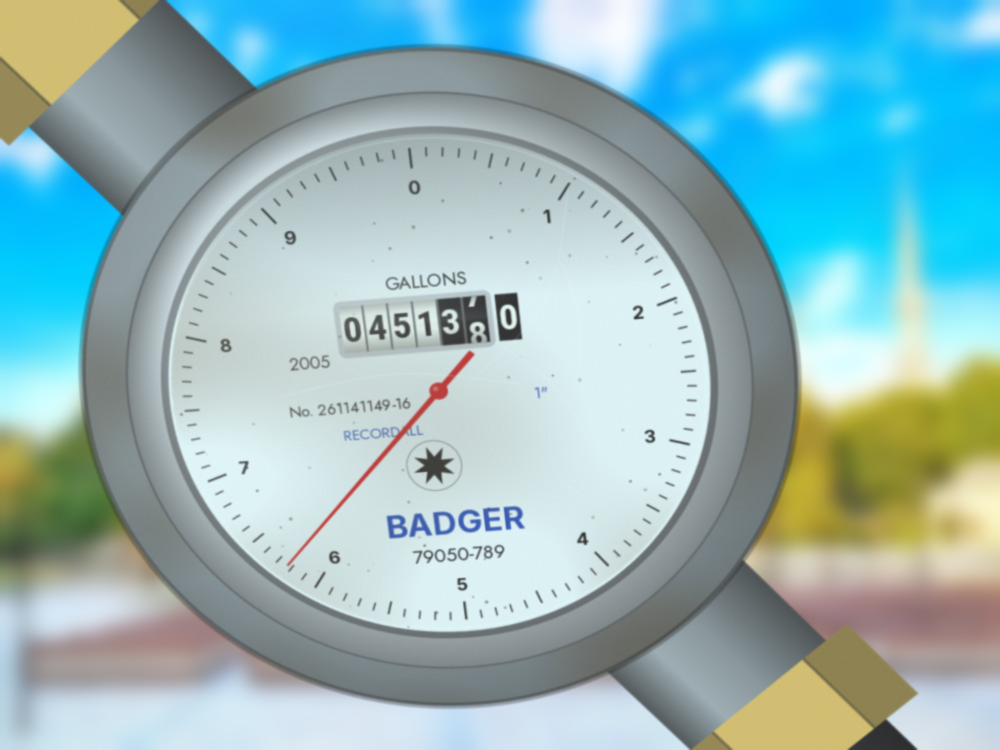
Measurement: 451376.2 gal
